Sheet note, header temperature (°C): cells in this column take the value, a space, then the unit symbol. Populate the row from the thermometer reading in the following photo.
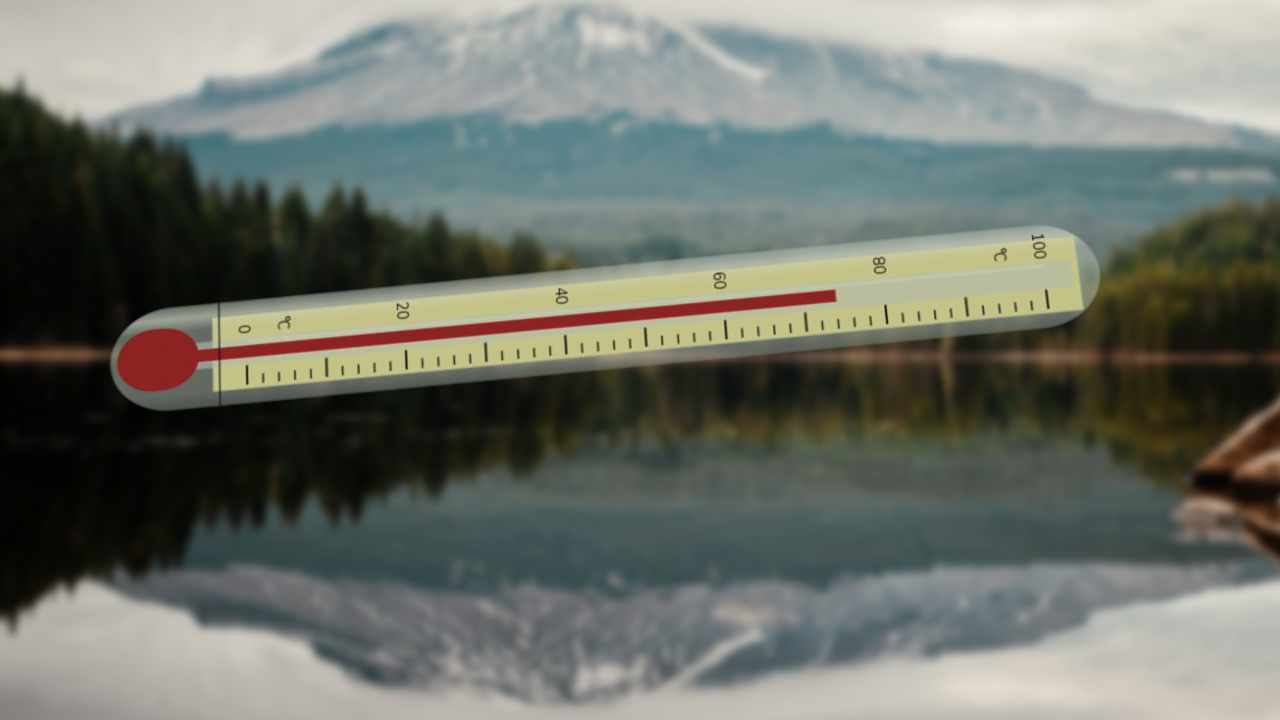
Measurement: 74 °C
